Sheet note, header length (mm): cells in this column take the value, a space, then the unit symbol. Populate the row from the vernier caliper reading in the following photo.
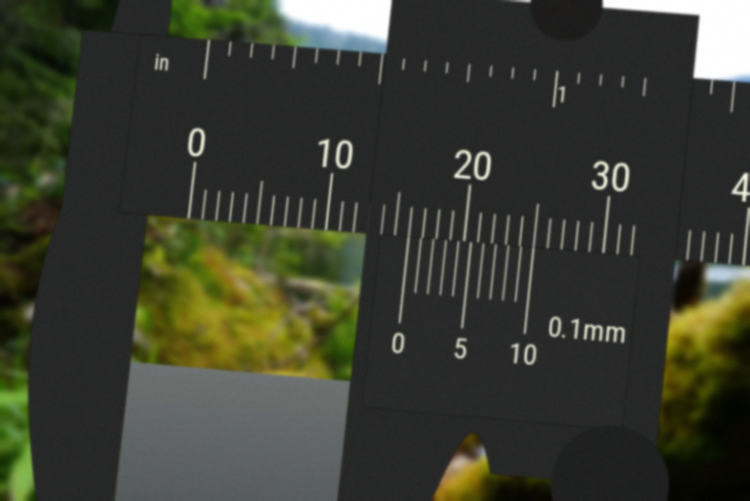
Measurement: 16.0 mm
